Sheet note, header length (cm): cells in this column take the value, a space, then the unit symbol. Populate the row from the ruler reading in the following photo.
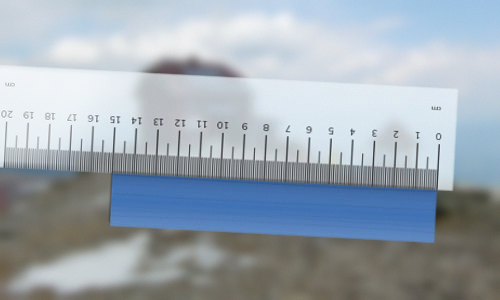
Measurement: 15 cm
